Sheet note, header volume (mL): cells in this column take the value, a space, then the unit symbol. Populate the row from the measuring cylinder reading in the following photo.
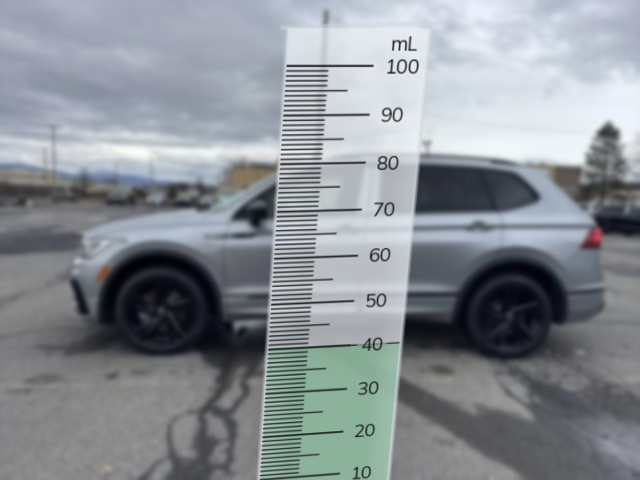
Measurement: 40 mL
